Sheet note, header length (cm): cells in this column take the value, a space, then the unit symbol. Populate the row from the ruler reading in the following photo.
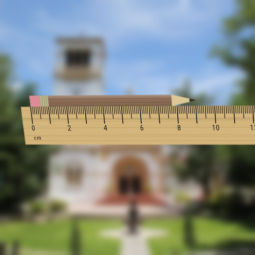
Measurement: 9 cm
